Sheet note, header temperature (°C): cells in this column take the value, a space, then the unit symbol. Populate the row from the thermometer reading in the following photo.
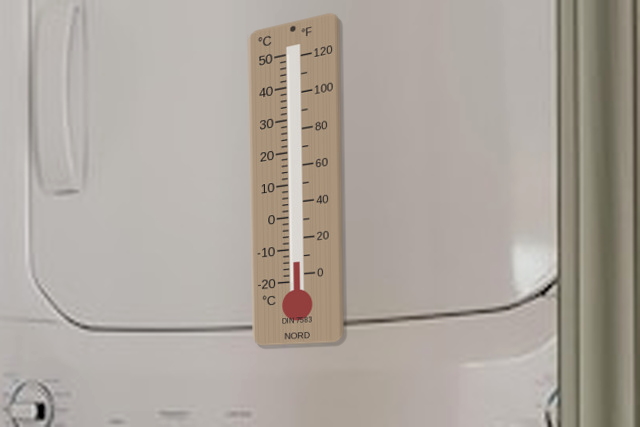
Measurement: -14 °C
